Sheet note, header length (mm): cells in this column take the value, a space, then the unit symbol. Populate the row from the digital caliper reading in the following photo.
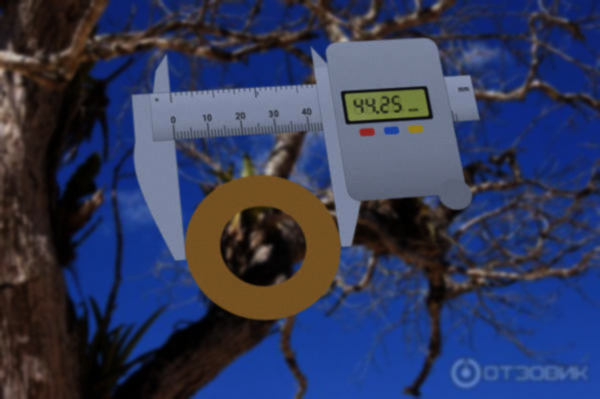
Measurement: 44.25 mm
